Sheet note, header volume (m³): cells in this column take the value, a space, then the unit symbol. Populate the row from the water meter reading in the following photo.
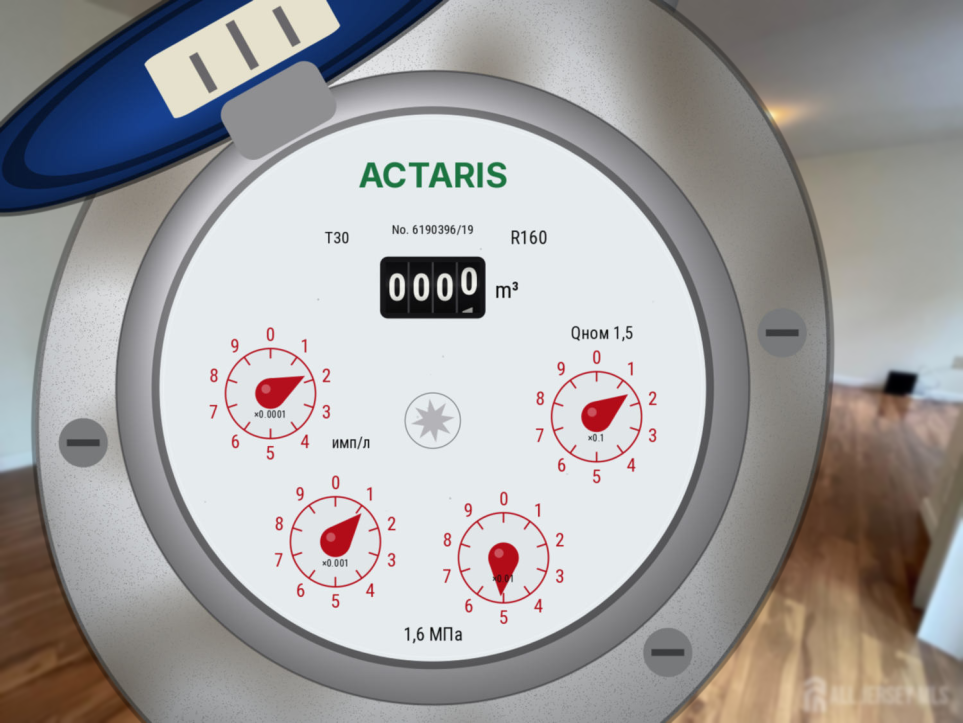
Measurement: 0.1511 m³
